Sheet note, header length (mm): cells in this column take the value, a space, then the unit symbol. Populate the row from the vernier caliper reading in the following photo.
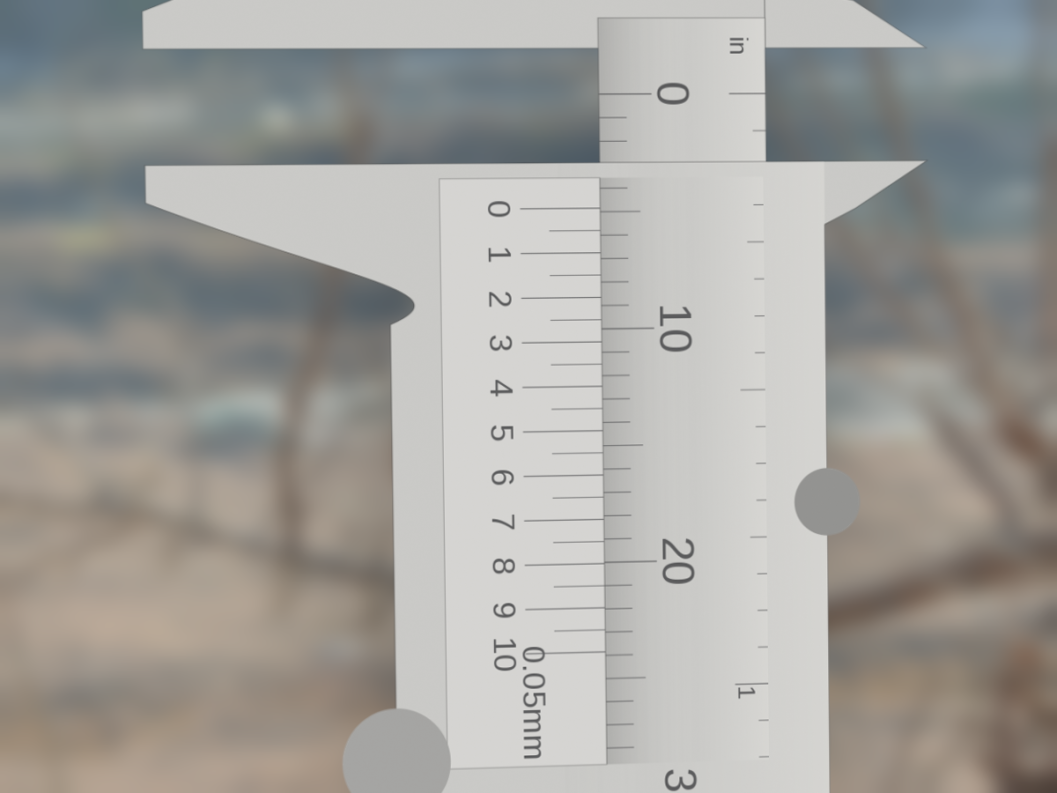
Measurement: 4.85 mm
